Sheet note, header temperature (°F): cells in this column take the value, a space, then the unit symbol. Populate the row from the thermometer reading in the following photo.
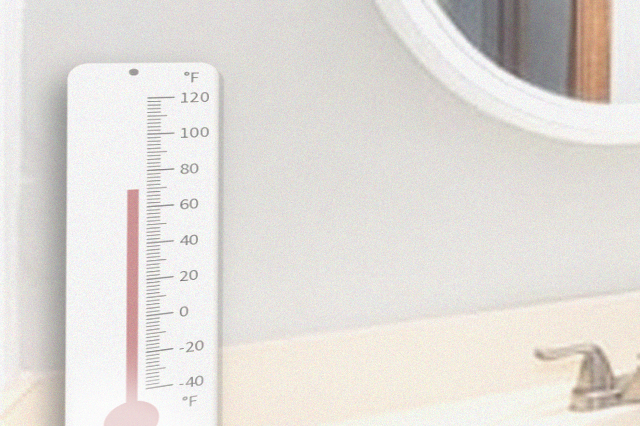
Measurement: 70 °F
